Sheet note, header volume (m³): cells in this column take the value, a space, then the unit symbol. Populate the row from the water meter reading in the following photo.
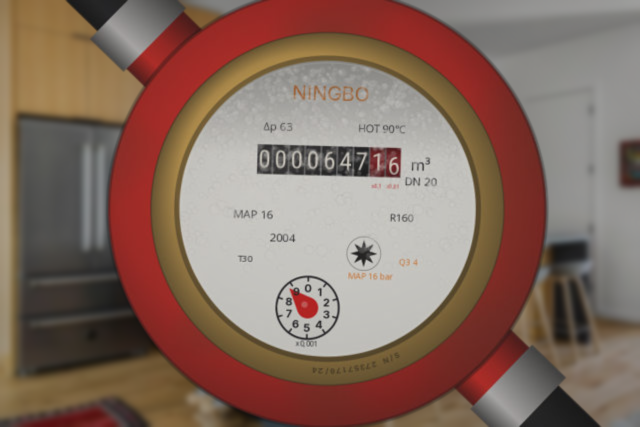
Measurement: 647.158 m³
